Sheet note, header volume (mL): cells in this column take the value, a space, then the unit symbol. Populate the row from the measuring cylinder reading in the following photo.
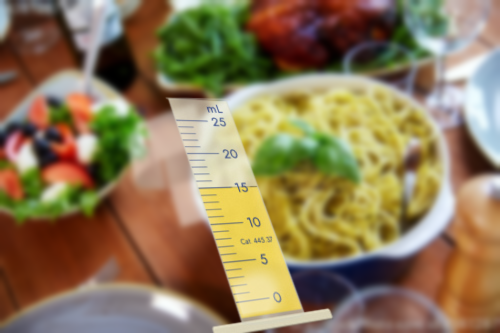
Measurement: 15 mL
